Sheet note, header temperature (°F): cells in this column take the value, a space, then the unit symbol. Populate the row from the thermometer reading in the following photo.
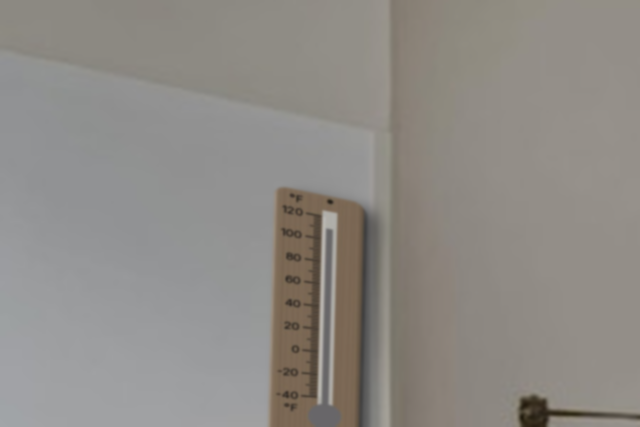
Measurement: 110 °F
